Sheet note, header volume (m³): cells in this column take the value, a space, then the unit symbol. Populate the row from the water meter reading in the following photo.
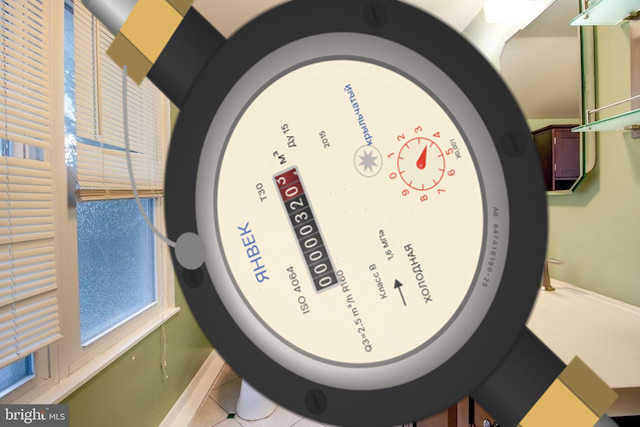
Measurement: 32.033 m³
